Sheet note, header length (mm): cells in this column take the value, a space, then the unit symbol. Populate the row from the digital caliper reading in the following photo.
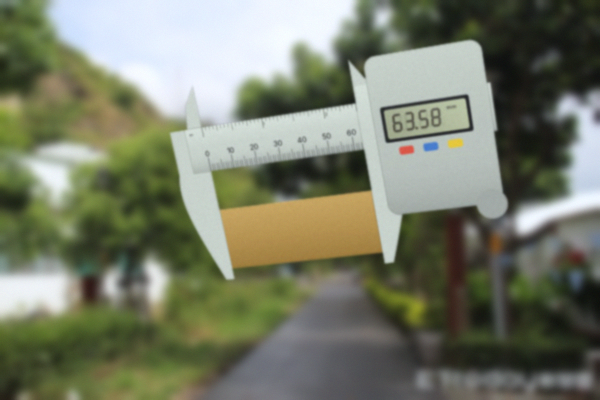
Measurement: 63.58 mm
